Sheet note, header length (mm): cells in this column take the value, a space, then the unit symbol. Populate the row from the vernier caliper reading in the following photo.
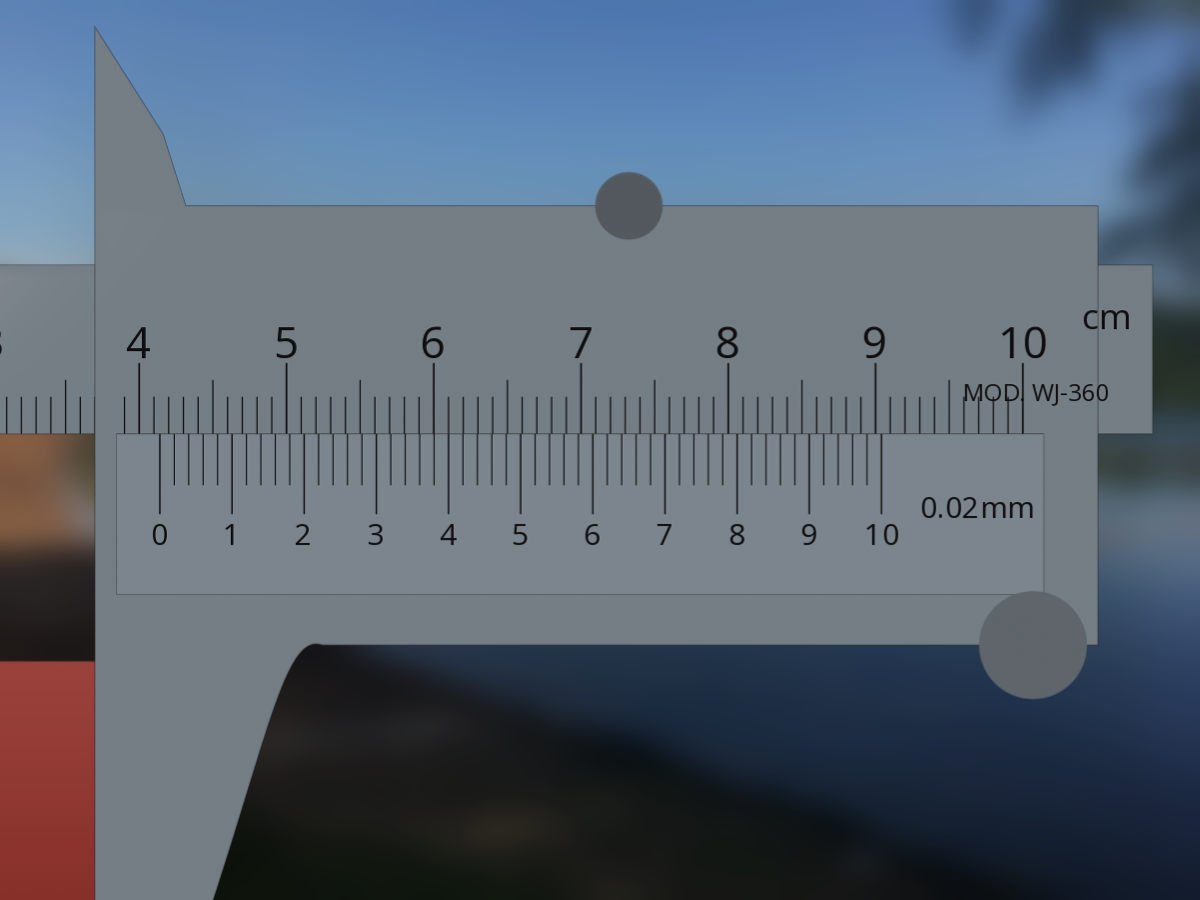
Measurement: 41.4 mm
